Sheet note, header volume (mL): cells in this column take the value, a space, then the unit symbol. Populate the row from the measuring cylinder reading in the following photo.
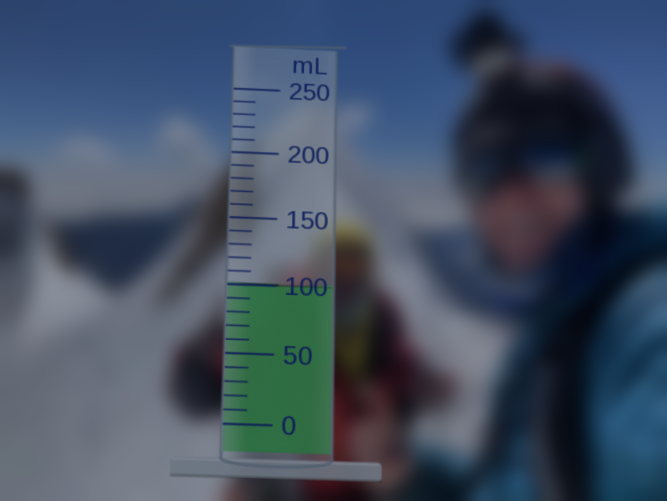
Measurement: 100 mL
